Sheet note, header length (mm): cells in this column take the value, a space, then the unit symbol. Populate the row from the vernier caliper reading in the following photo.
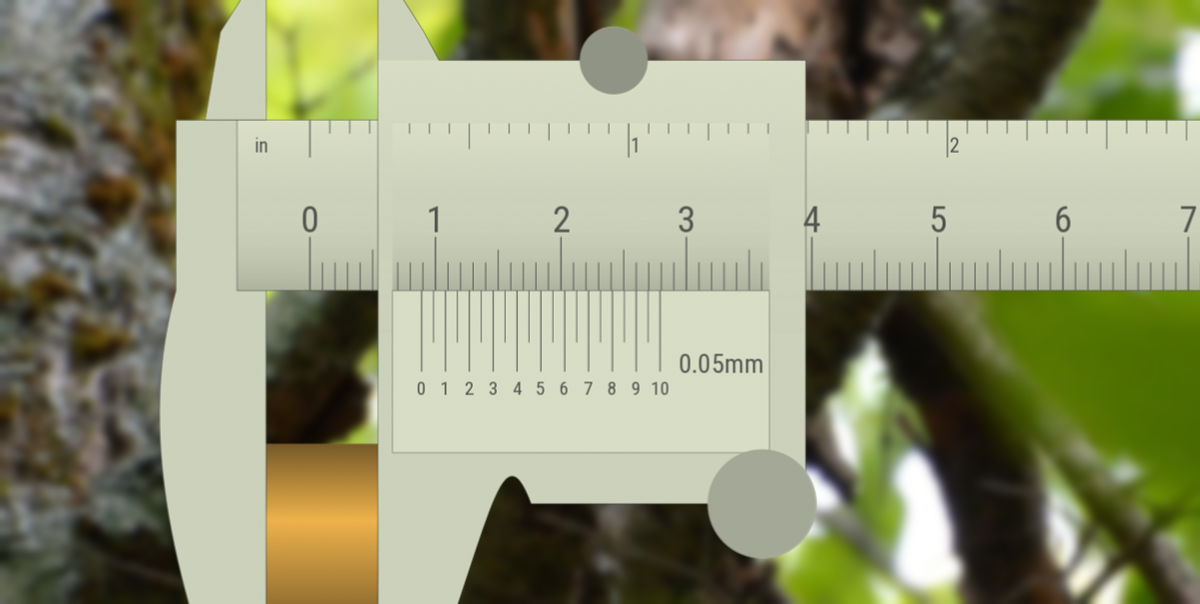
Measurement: 8.9 mm
